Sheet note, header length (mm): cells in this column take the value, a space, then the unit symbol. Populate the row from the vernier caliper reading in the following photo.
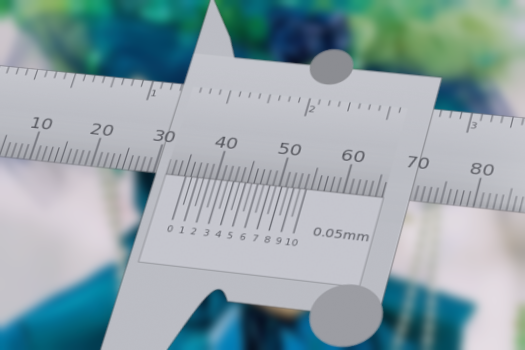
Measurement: 35.2 mm
